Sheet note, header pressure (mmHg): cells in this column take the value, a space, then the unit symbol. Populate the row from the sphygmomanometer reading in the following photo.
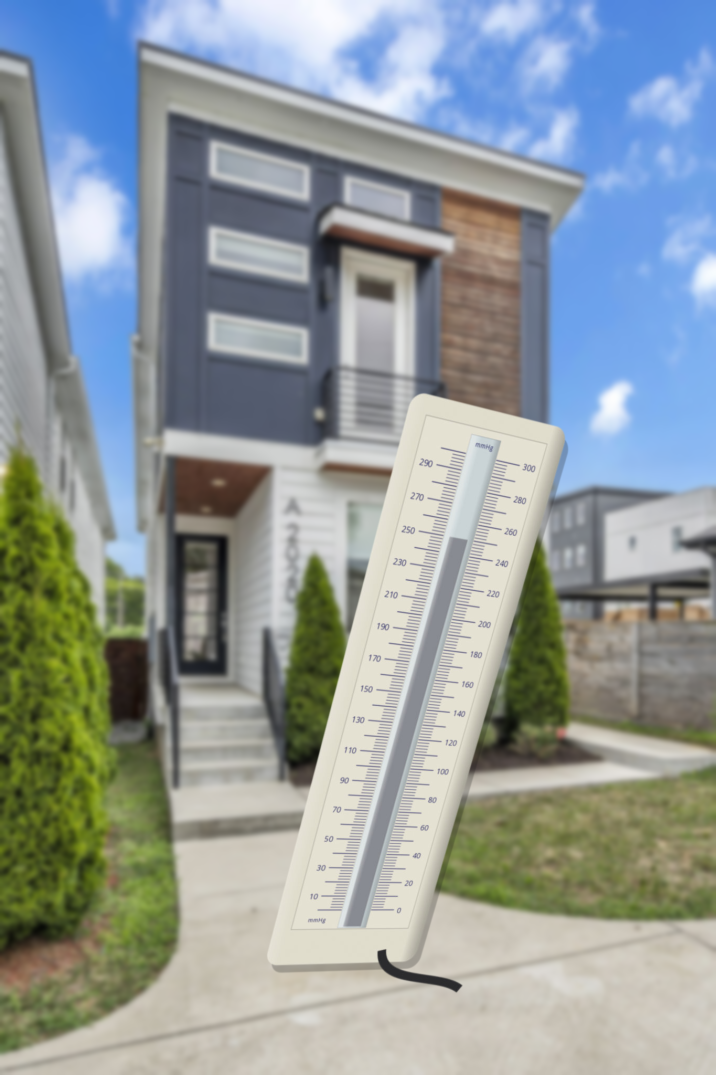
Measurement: 250 mmHg
